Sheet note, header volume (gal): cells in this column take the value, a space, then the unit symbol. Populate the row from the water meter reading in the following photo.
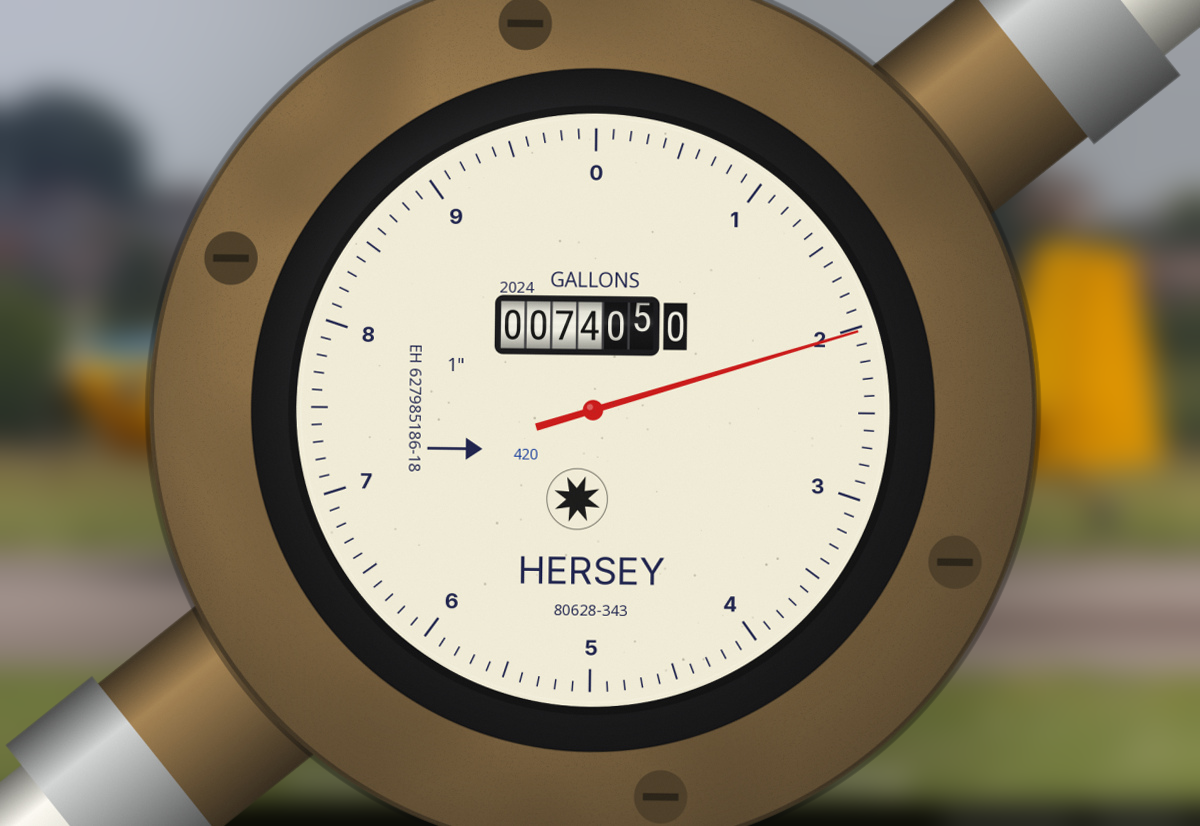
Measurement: 74052.0 gal
